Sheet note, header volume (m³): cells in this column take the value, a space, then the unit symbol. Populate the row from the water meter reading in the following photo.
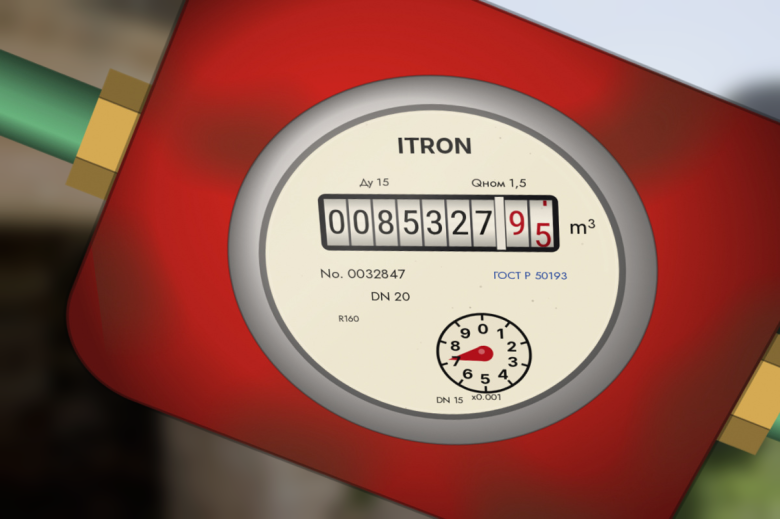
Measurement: 85327.947 m³
